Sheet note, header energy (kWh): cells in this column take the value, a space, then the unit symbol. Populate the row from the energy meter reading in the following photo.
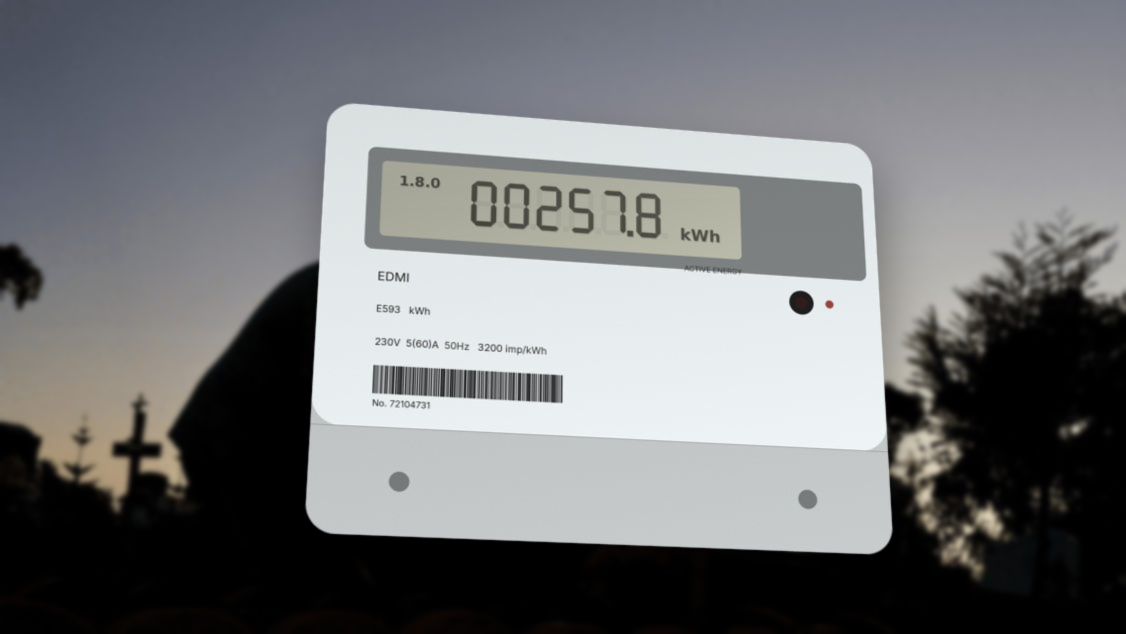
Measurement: 257.8 kWh
